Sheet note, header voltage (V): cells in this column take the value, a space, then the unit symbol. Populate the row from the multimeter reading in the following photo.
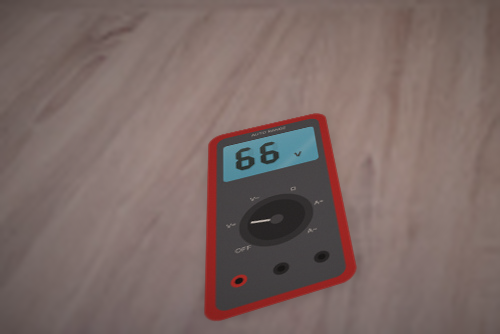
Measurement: 66 V
